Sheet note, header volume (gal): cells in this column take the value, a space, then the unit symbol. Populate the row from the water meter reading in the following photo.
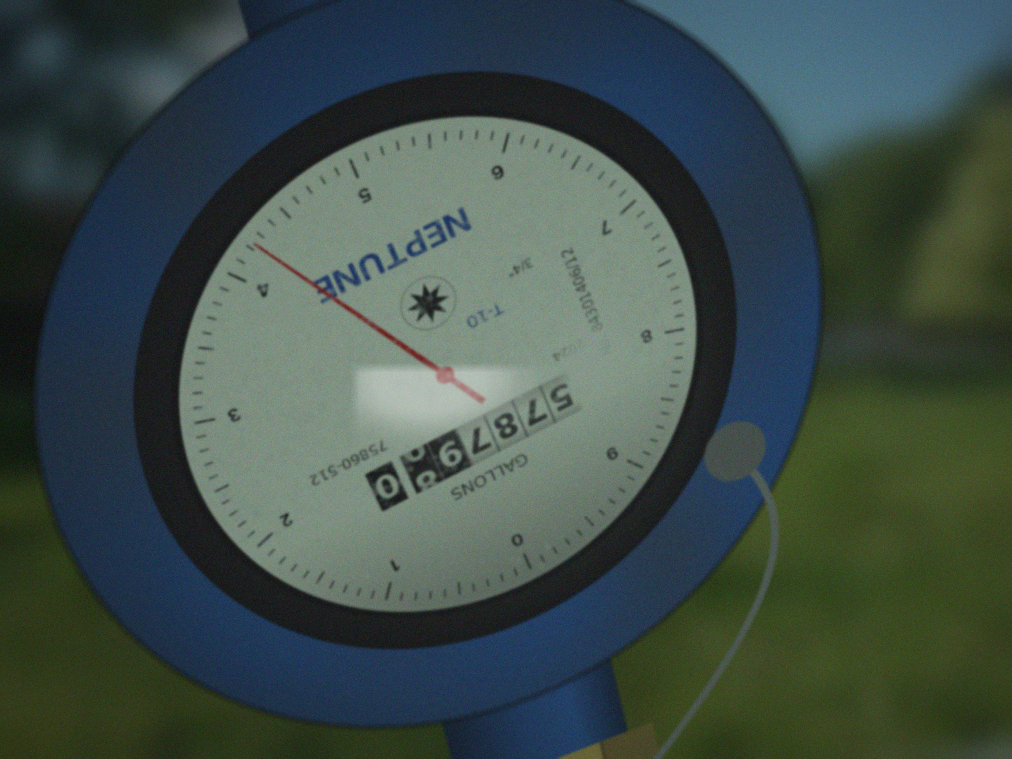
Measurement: 5787984.2 gal
